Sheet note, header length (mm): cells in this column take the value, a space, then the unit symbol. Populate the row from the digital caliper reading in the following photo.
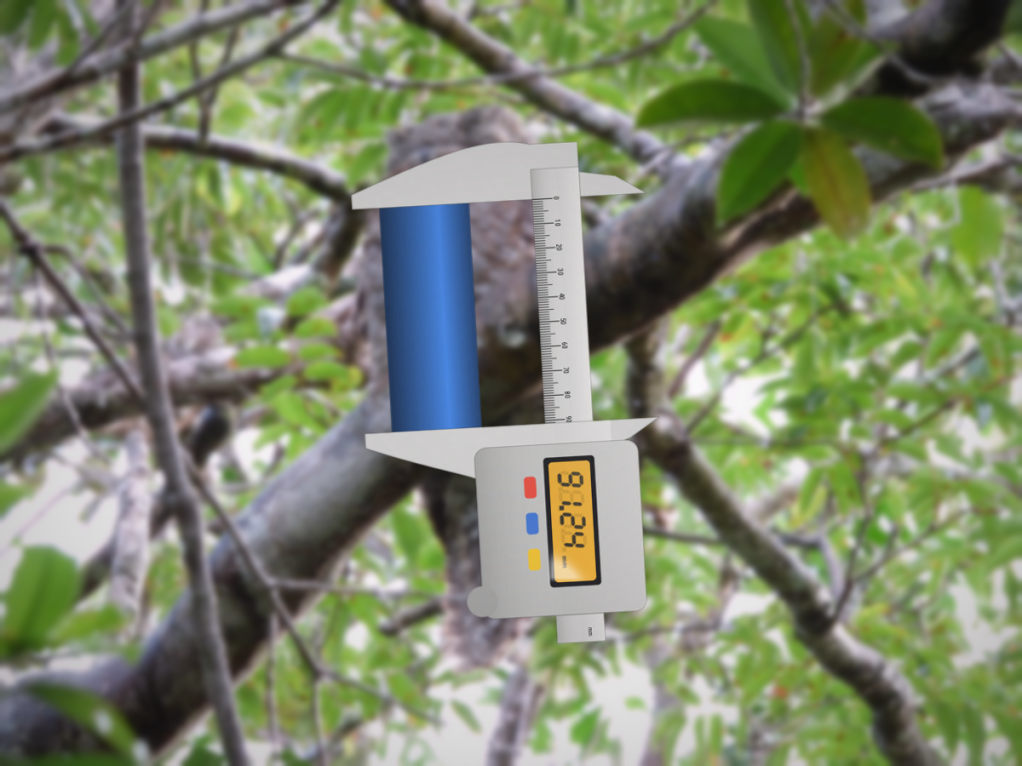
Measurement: 91.24 mm
